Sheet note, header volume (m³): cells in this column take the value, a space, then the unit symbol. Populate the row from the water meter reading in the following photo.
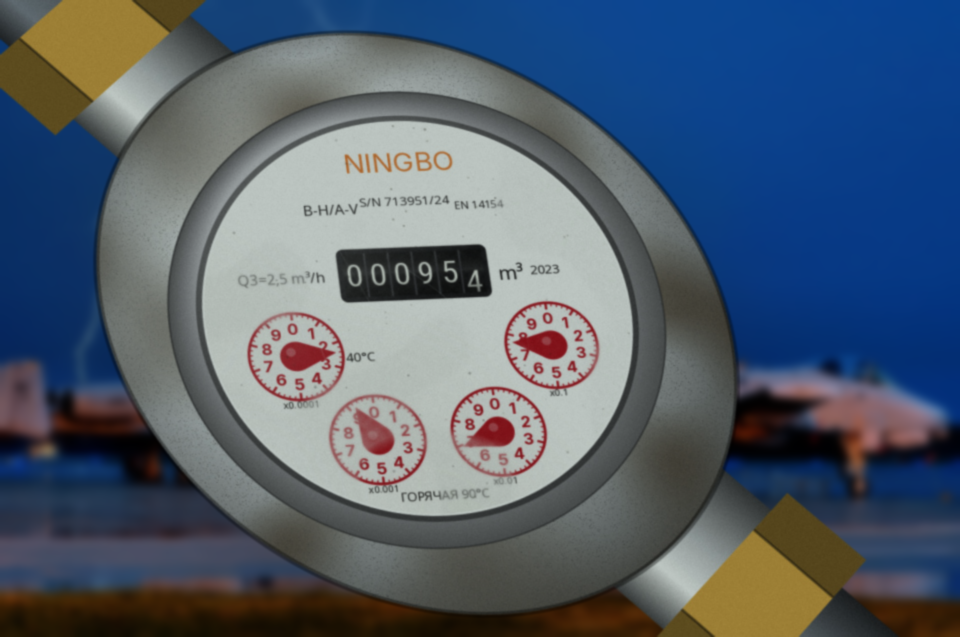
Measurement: 953.7692 m³
